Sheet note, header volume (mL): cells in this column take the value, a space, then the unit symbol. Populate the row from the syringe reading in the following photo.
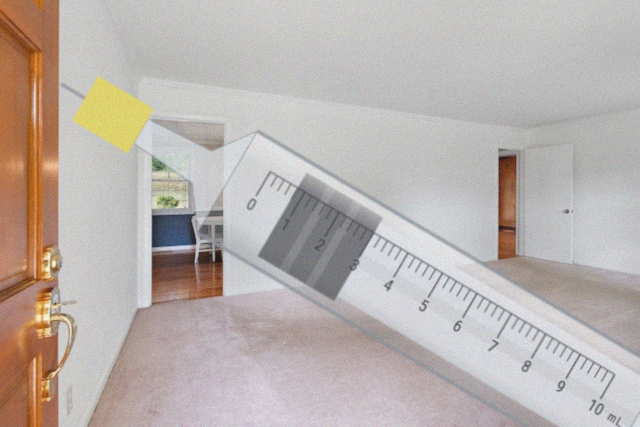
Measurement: 0.8 mL
